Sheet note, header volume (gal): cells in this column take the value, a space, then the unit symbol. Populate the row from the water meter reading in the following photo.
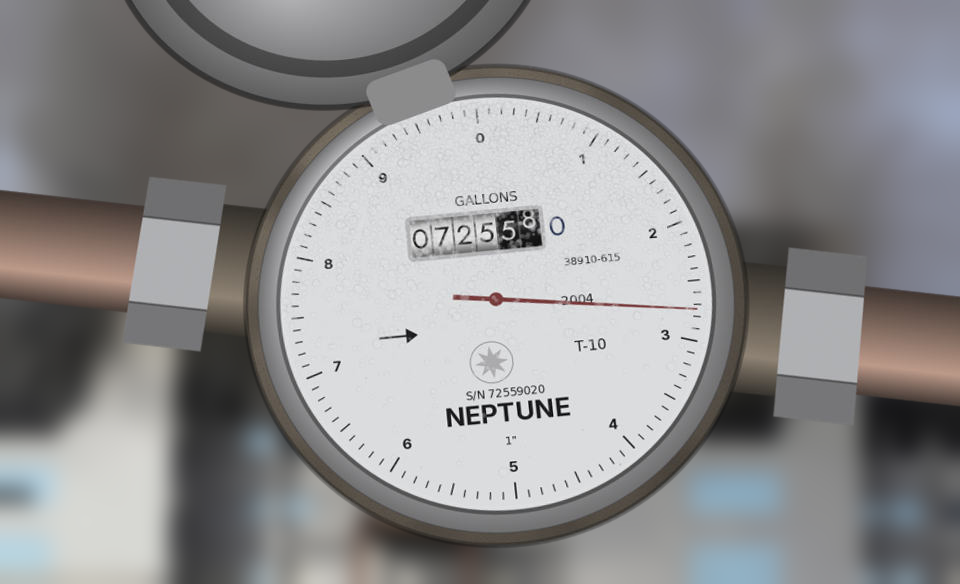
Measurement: 725582.7 gal
